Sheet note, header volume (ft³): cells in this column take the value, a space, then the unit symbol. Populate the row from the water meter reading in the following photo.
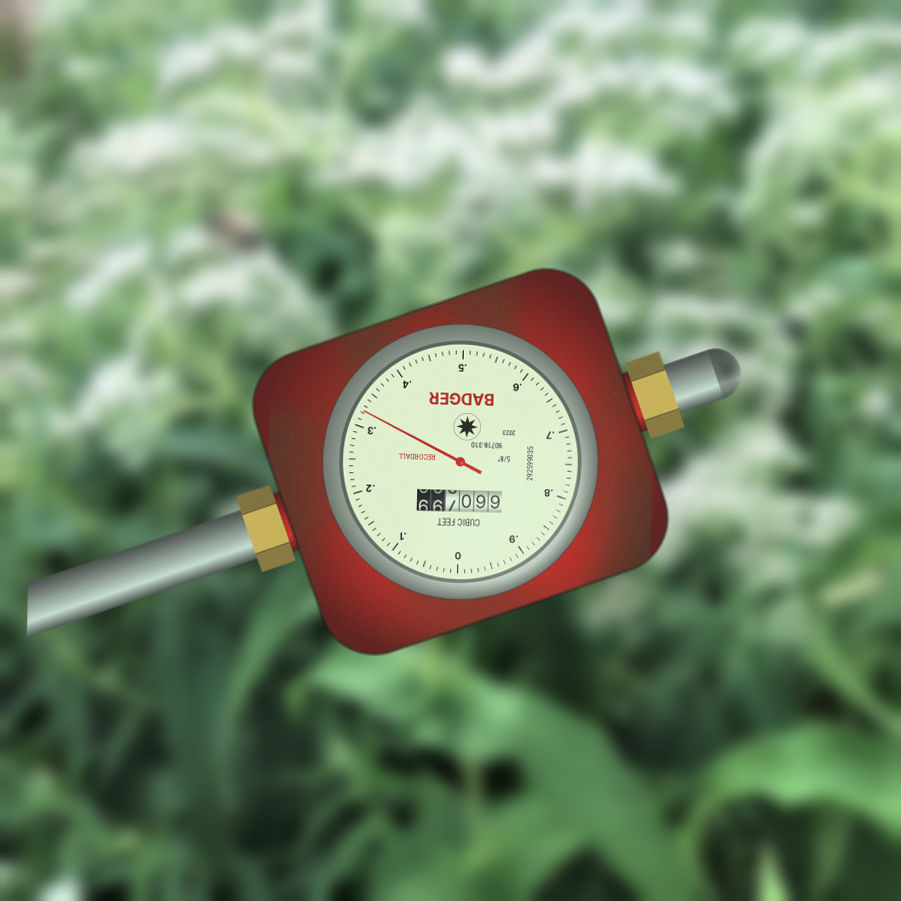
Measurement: 660799.32 ft³
